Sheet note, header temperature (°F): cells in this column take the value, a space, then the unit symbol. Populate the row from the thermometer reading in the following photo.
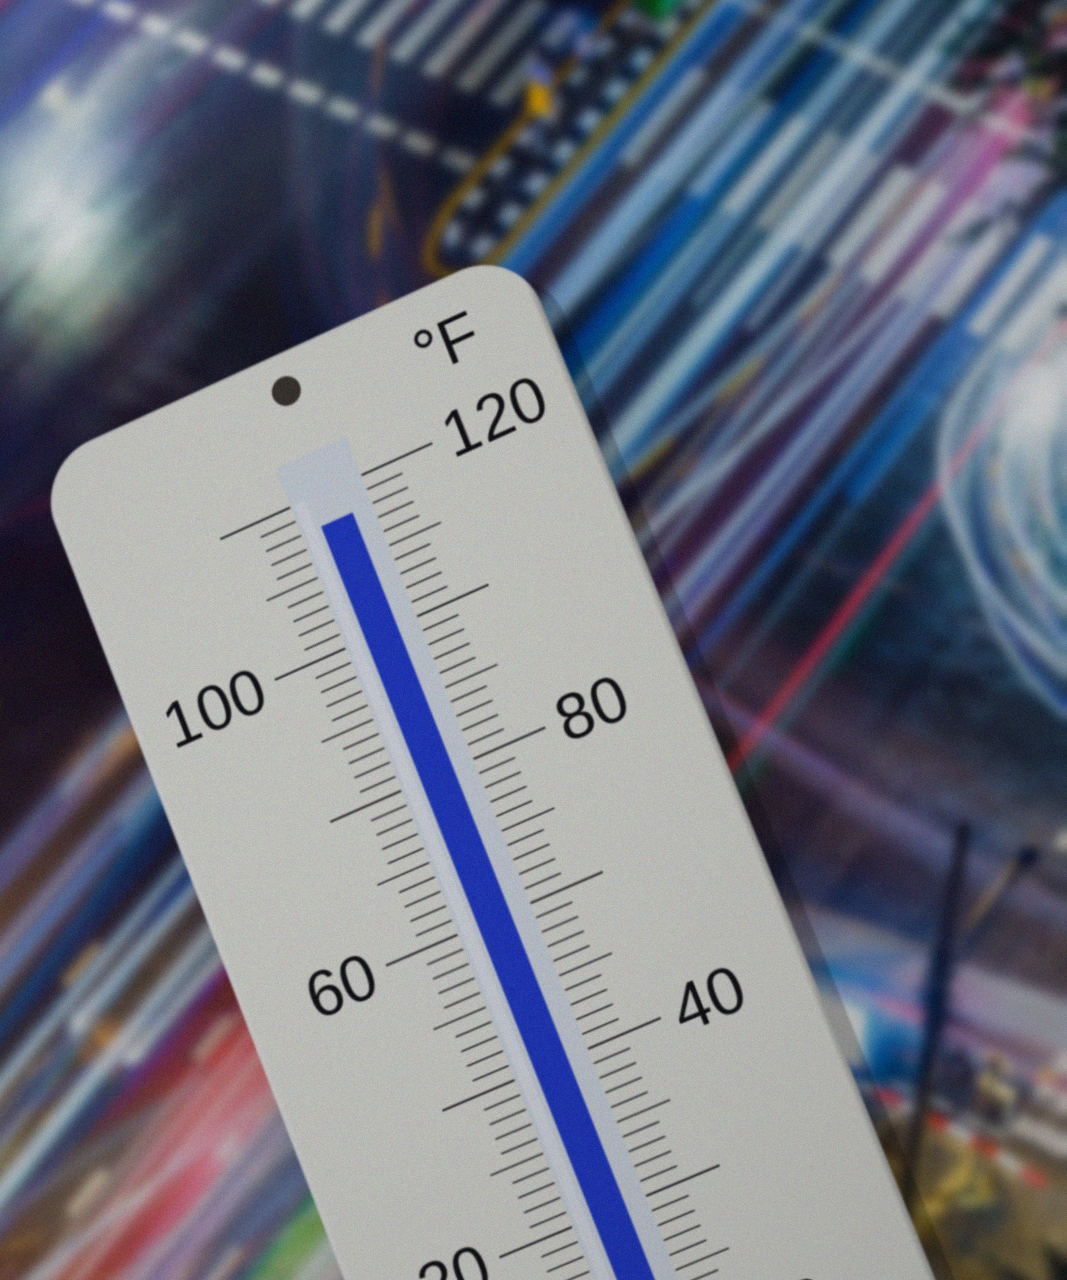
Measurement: 116 °F
